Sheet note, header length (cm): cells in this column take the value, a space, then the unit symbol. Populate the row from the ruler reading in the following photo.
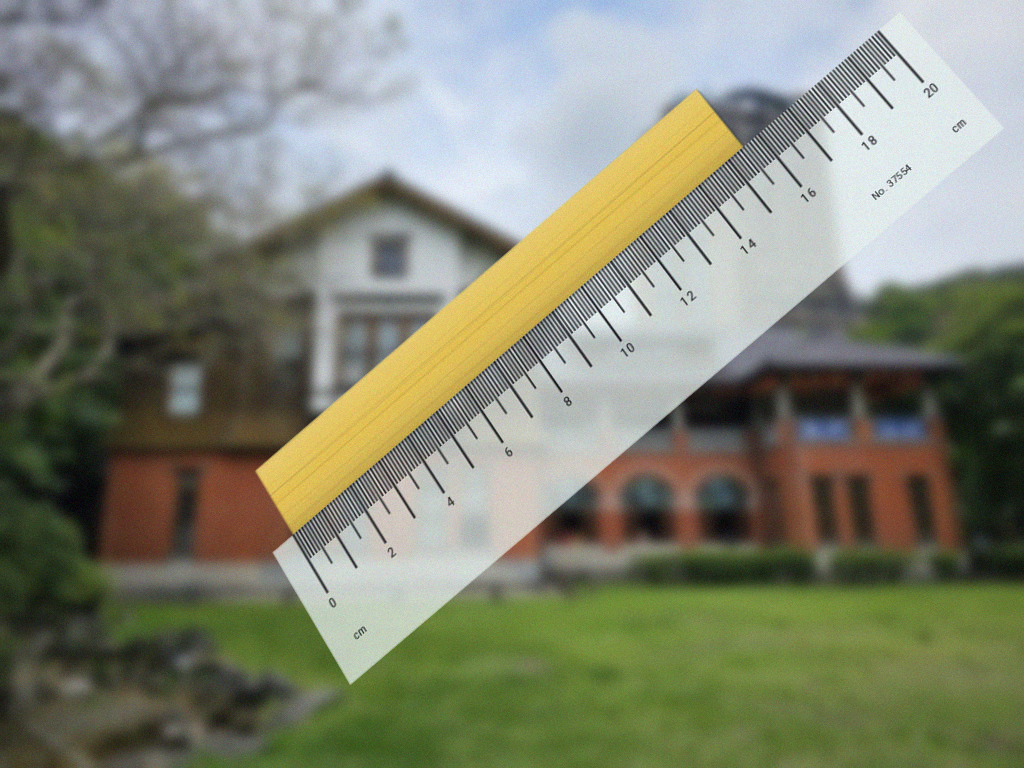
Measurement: 15.5 cm
